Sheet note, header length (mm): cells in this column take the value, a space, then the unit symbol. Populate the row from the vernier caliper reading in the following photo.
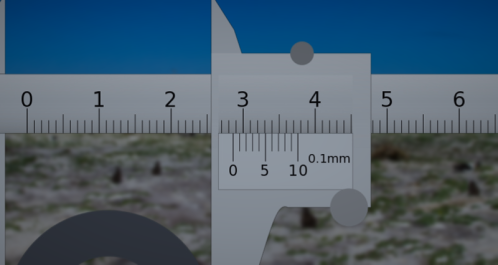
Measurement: 28.6 mm
